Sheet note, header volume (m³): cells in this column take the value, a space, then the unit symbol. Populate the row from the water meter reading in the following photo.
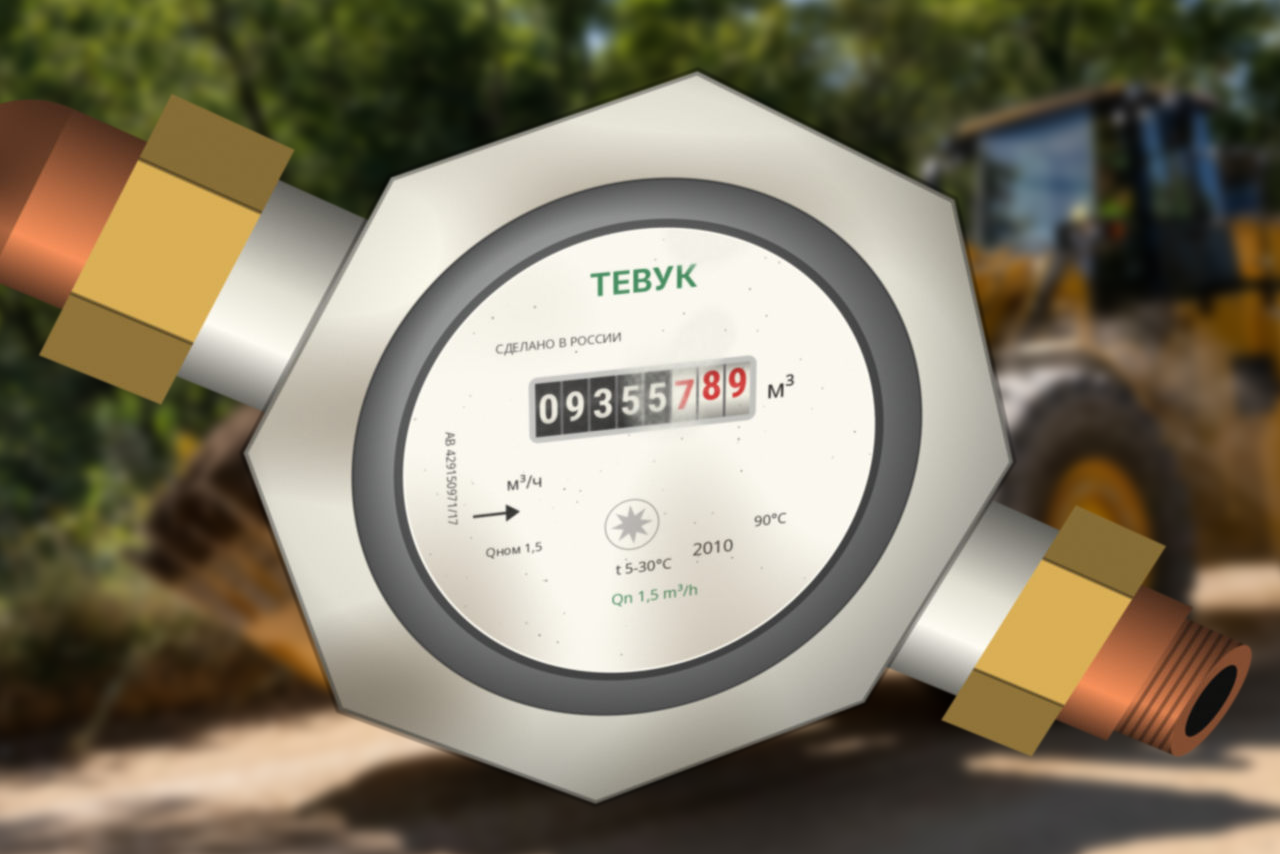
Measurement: 9355.789 m³
